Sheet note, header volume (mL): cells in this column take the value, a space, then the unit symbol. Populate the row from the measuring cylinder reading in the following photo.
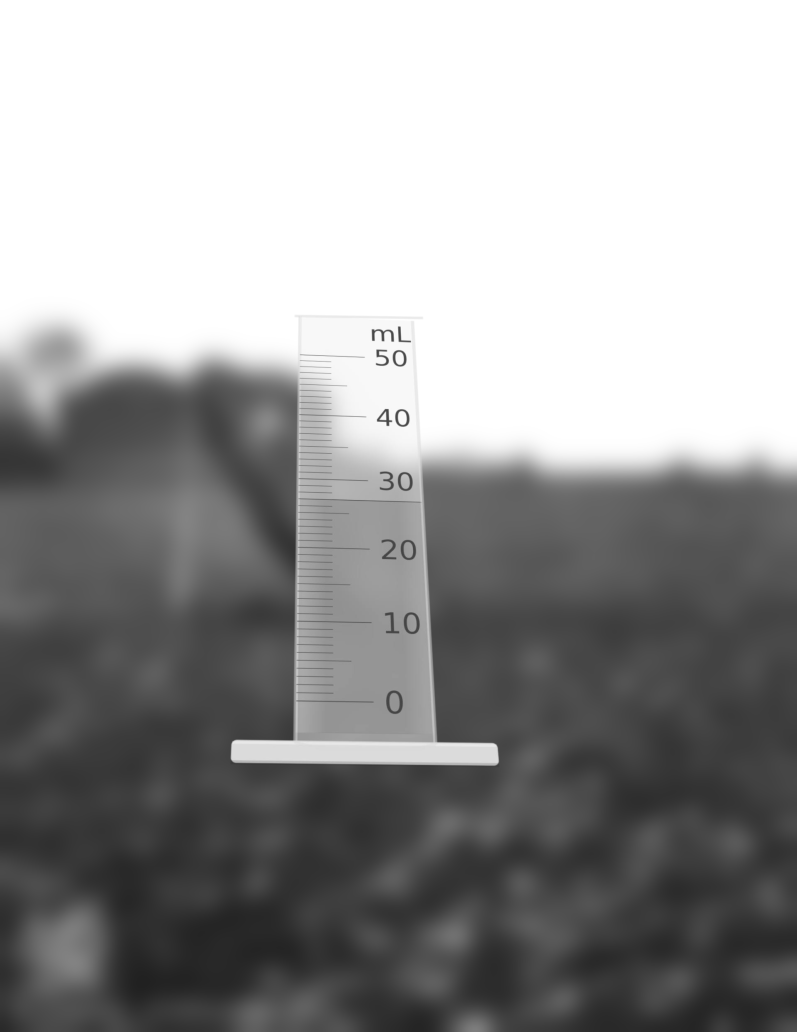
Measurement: 27 mL
